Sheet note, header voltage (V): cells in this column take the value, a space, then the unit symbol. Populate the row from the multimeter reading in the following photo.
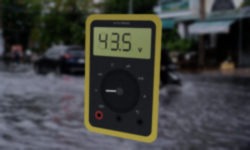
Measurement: 43.5 V
